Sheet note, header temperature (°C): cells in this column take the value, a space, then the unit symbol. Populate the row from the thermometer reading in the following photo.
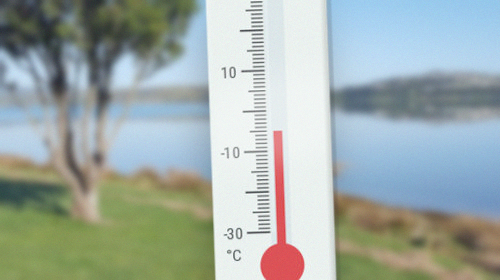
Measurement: -5 °C
